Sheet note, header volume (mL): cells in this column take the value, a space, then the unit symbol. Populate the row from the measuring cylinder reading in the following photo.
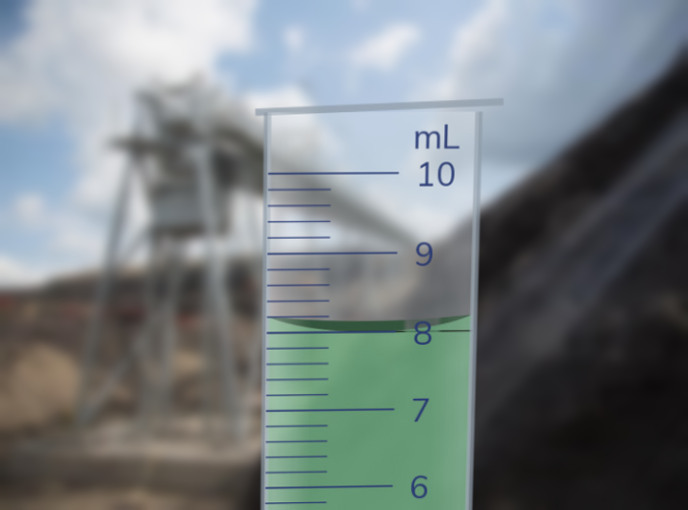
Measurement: 8 mL
